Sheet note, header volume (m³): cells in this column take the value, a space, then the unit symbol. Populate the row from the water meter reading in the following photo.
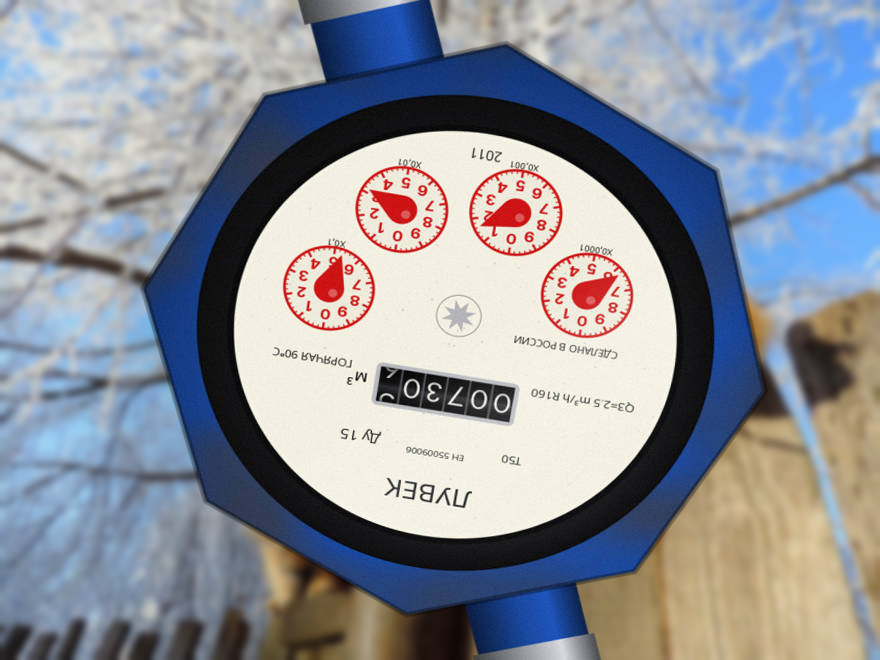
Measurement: 7305.5316 m³
